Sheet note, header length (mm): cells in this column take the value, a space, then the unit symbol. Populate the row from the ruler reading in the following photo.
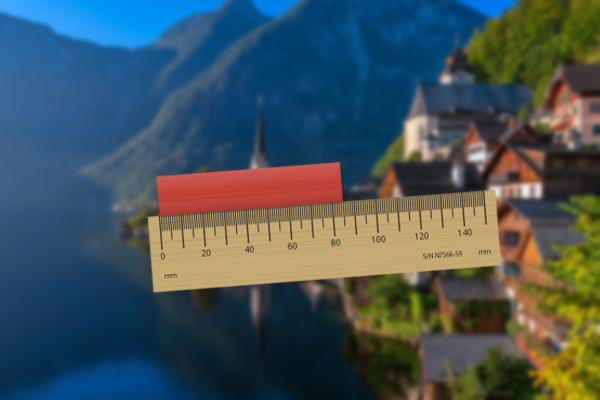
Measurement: 85 mm
